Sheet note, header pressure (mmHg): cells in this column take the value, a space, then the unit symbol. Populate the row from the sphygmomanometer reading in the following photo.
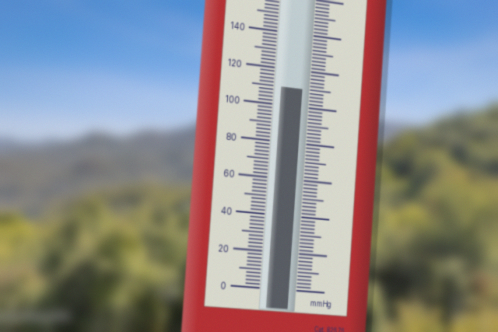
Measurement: 110 mmHg
